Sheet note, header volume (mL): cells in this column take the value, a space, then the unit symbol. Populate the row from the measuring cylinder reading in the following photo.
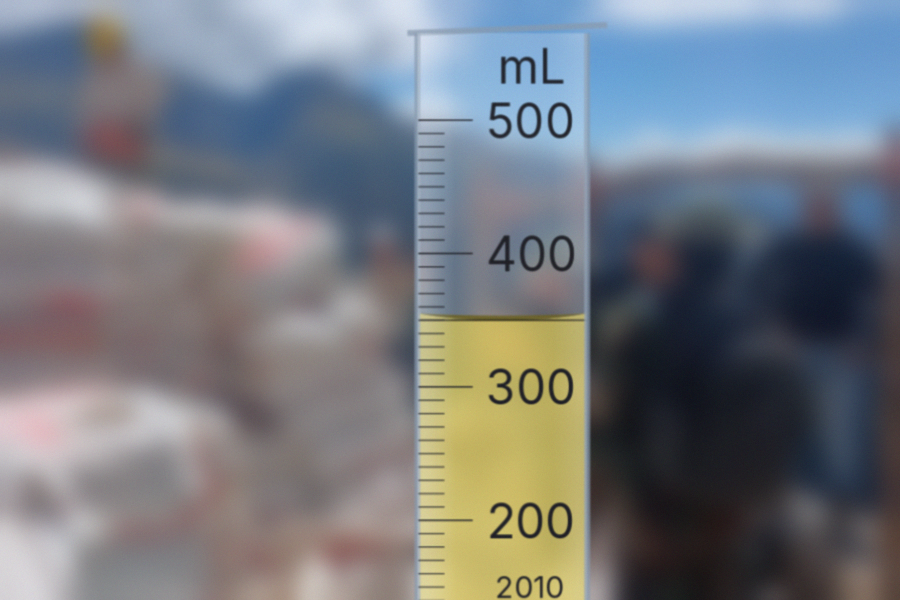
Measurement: 350 mL
